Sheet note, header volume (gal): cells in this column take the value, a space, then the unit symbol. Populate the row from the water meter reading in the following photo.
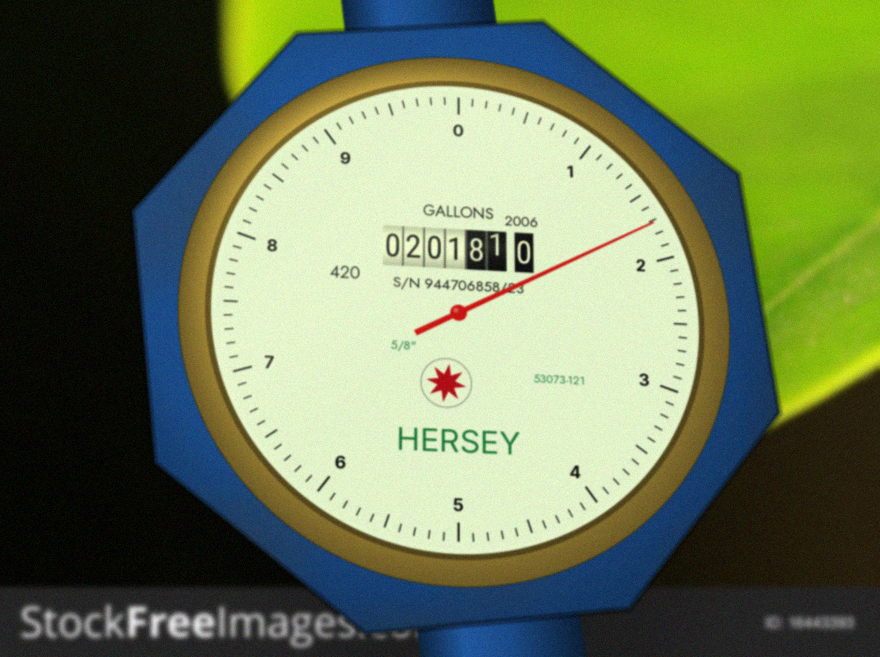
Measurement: 201811.7 gal
